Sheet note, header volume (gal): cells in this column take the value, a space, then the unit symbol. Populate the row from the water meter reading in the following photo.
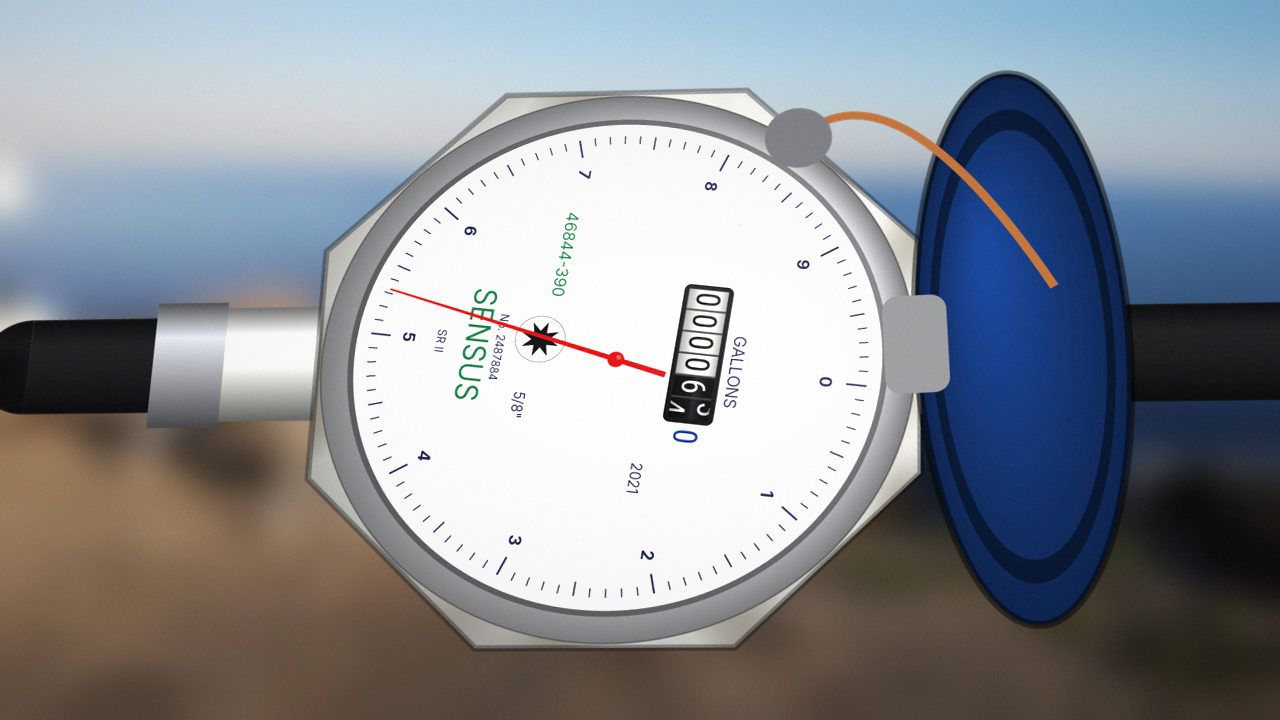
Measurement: 635.3 gal
